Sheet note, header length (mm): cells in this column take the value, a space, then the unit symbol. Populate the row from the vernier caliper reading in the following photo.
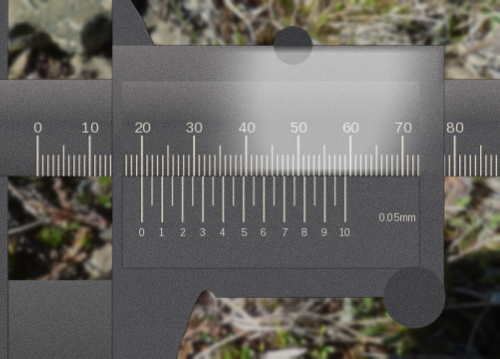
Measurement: 20.0 mm
